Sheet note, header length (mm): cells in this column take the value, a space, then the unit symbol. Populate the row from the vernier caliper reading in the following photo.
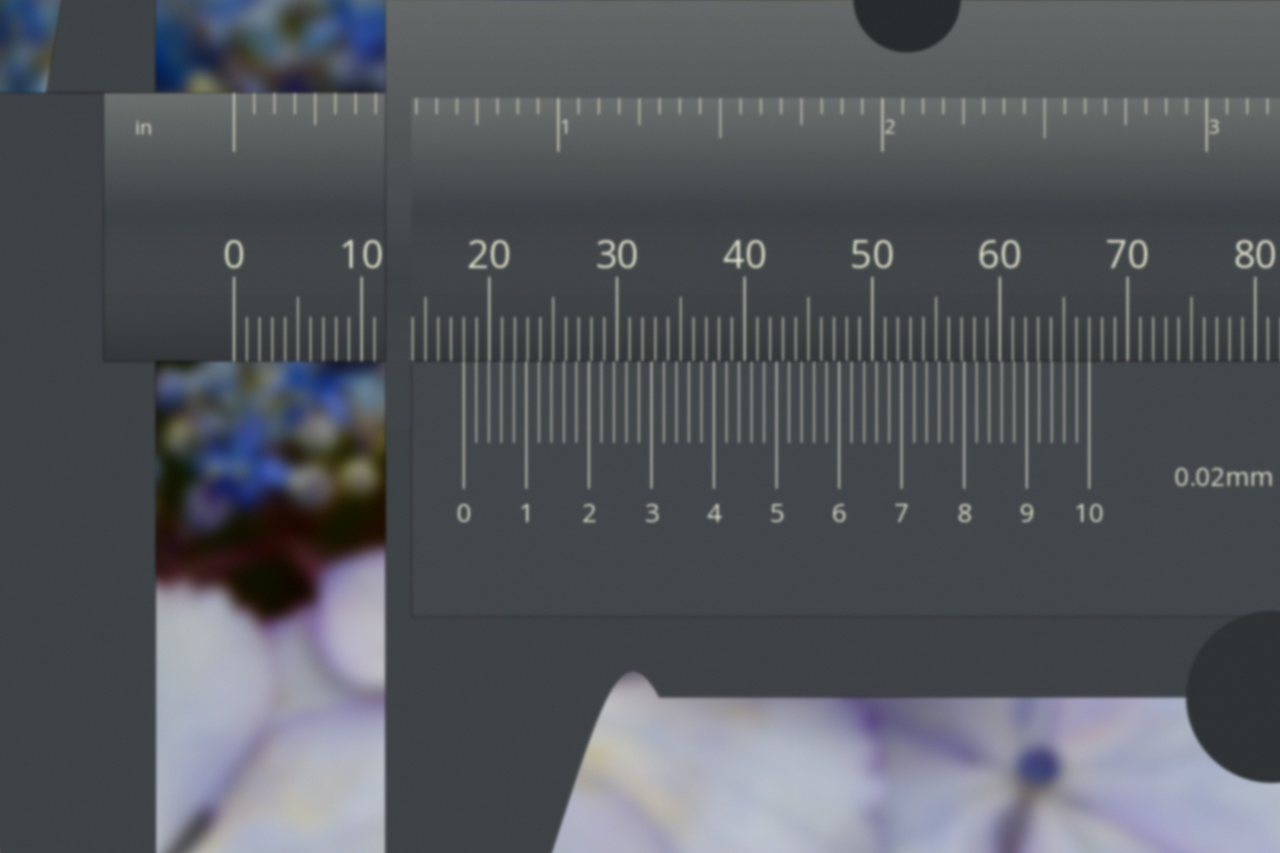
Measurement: 18.0 mm
